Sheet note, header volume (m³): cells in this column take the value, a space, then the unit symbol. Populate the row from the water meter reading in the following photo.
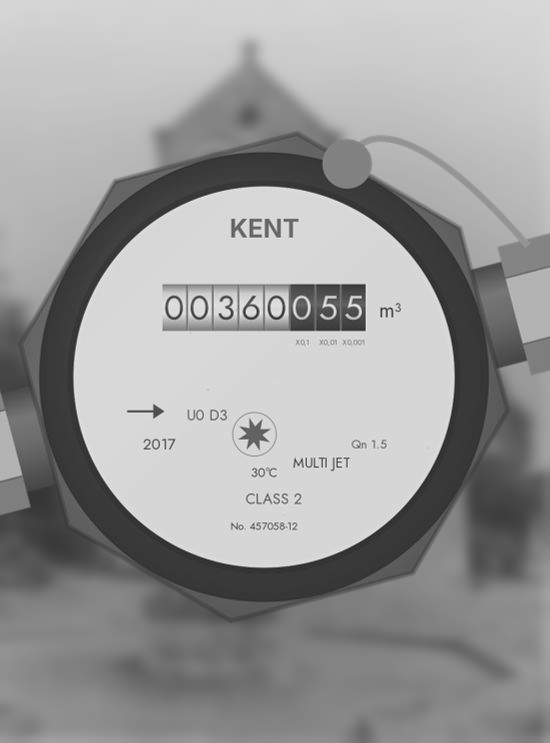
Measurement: 360.055 m³
